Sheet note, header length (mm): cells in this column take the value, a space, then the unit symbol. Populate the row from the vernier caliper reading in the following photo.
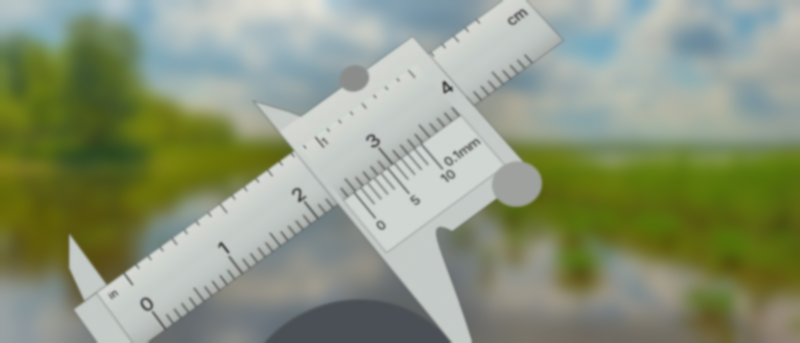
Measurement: 24.8 mm
